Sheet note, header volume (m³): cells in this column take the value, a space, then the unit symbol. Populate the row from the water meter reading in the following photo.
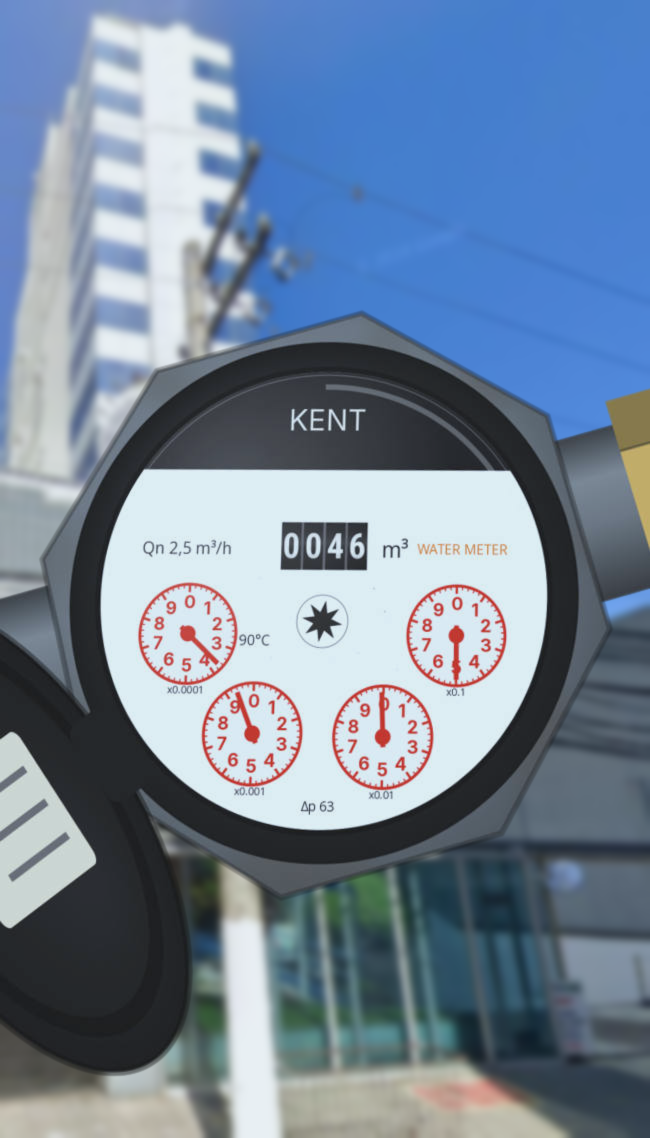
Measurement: 46.4993 m³
